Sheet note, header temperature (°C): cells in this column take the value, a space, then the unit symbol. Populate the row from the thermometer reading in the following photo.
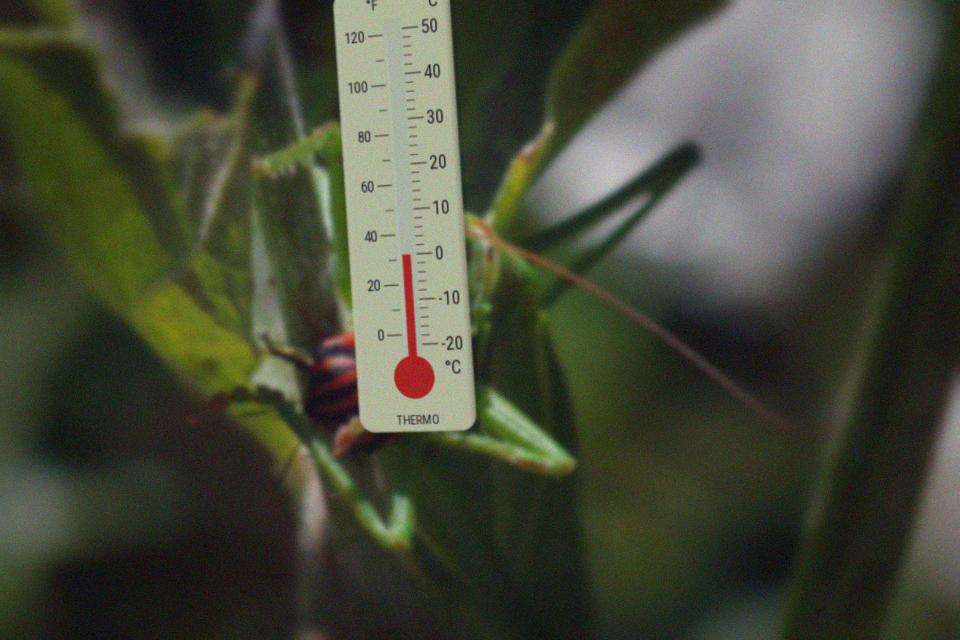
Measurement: 0 °C
